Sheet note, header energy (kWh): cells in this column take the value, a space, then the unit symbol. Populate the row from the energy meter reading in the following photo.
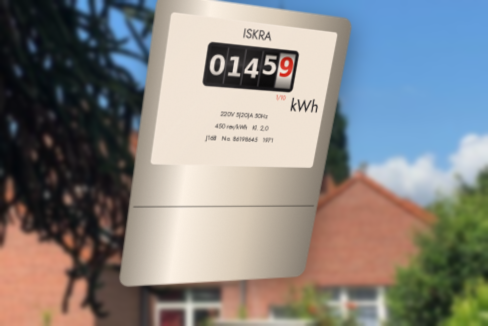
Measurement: 145.9 kWh
